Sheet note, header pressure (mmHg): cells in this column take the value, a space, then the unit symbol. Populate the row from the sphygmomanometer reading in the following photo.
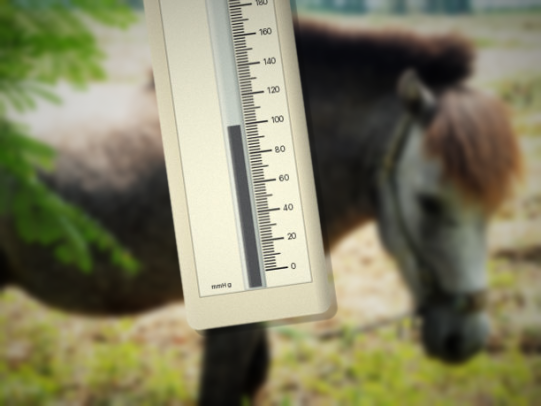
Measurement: 100 mmHg
